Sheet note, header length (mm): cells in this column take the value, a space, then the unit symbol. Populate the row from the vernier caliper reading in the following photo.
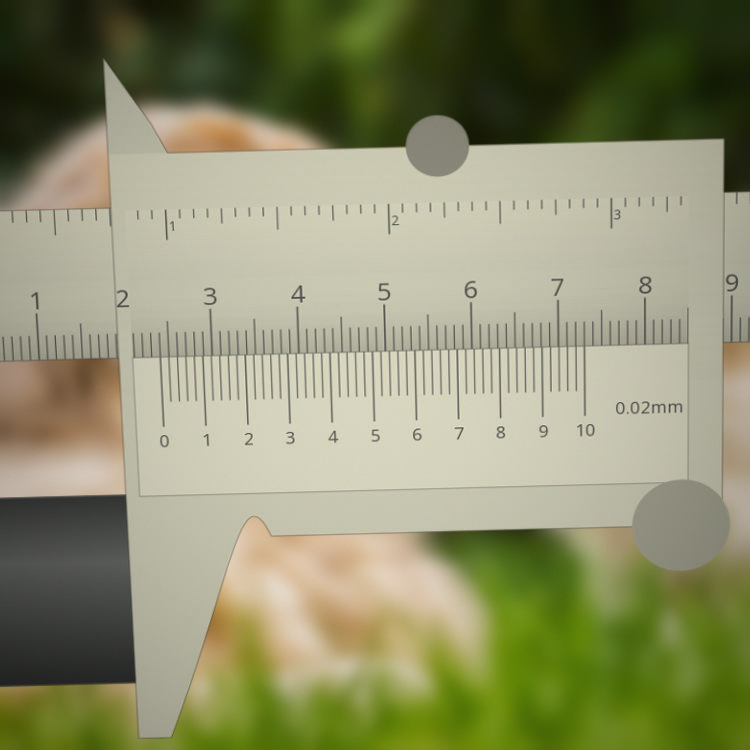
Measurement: 24.0 mm
